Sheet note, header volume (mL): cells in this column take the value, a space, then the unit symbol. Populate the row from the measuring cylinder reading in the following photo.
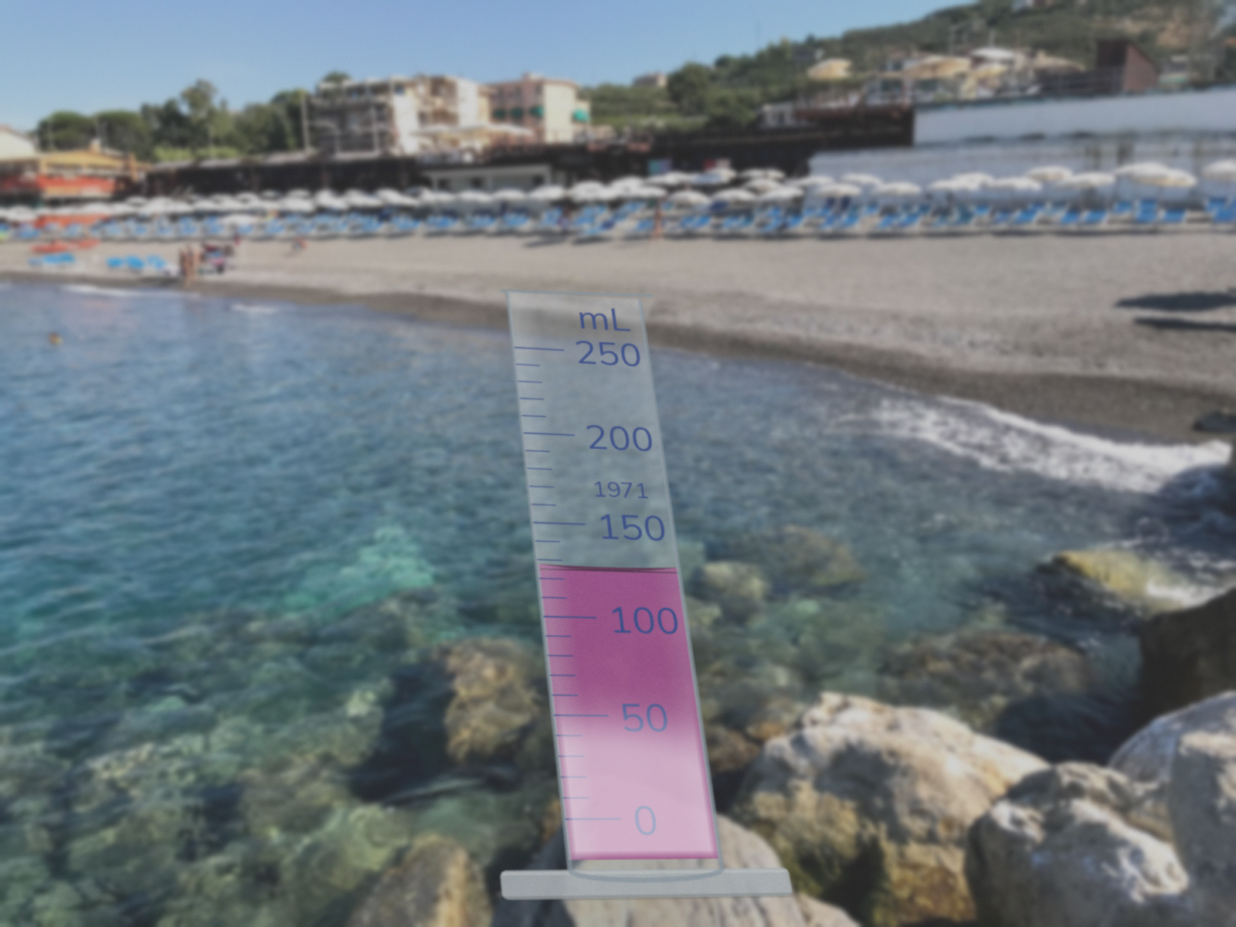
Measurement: 125 mL
